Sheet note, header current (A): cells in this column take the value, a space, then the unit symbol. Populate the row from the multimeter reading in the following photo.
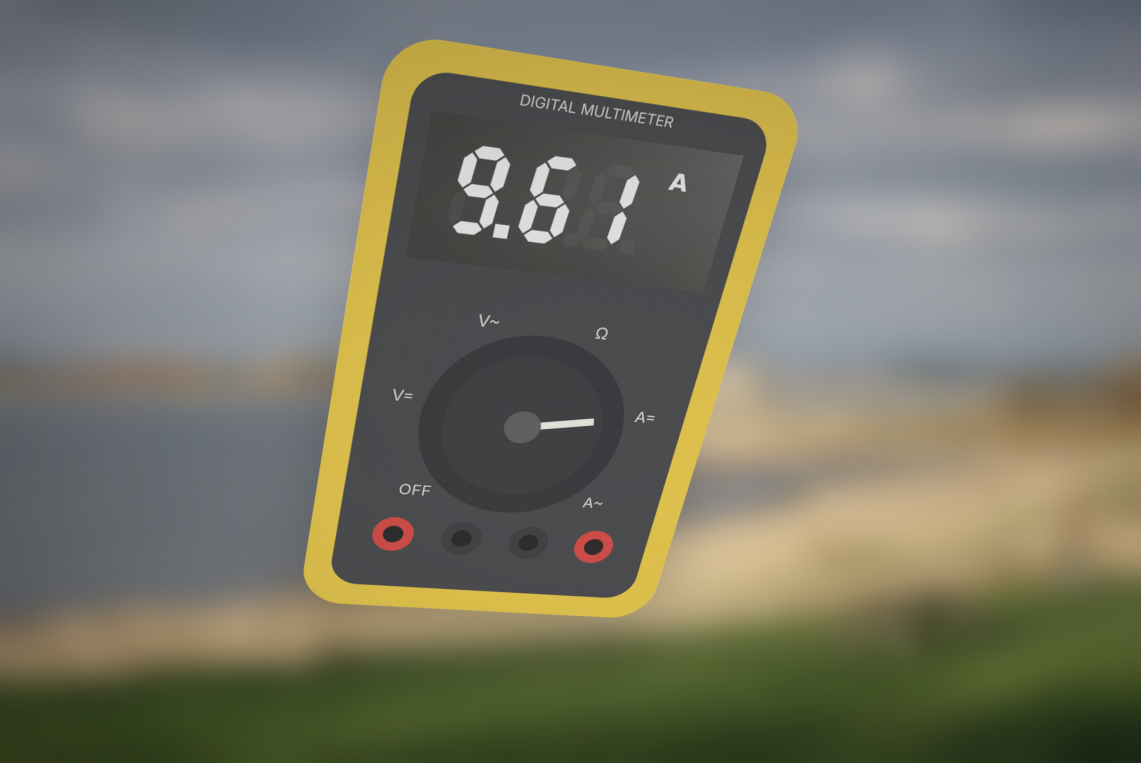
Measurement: 9.61 A
